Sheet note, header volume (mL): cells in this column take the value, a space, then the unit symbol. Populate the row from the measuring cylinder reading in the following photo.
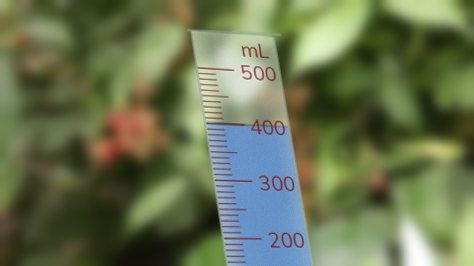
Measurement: 400 mL
